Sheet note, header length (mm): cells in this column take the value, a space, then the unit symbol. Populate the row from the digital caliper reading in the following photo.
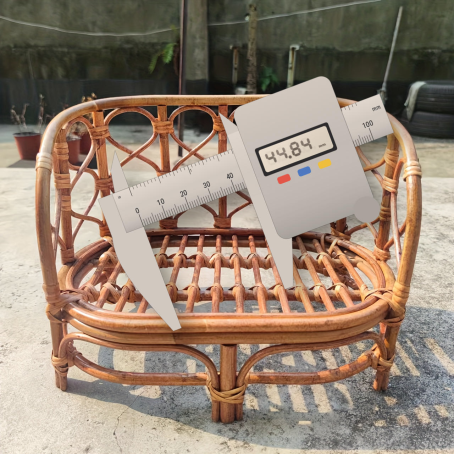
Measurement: 44.84 mm
